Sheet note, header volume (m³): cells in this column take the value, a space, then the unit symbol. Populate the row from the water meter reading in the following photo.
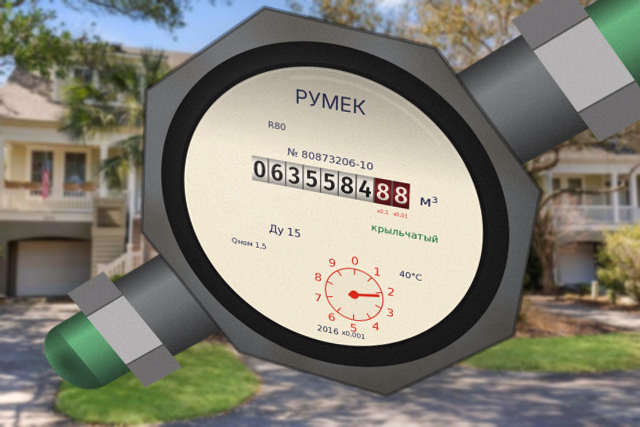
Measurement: 635584.882 m³
